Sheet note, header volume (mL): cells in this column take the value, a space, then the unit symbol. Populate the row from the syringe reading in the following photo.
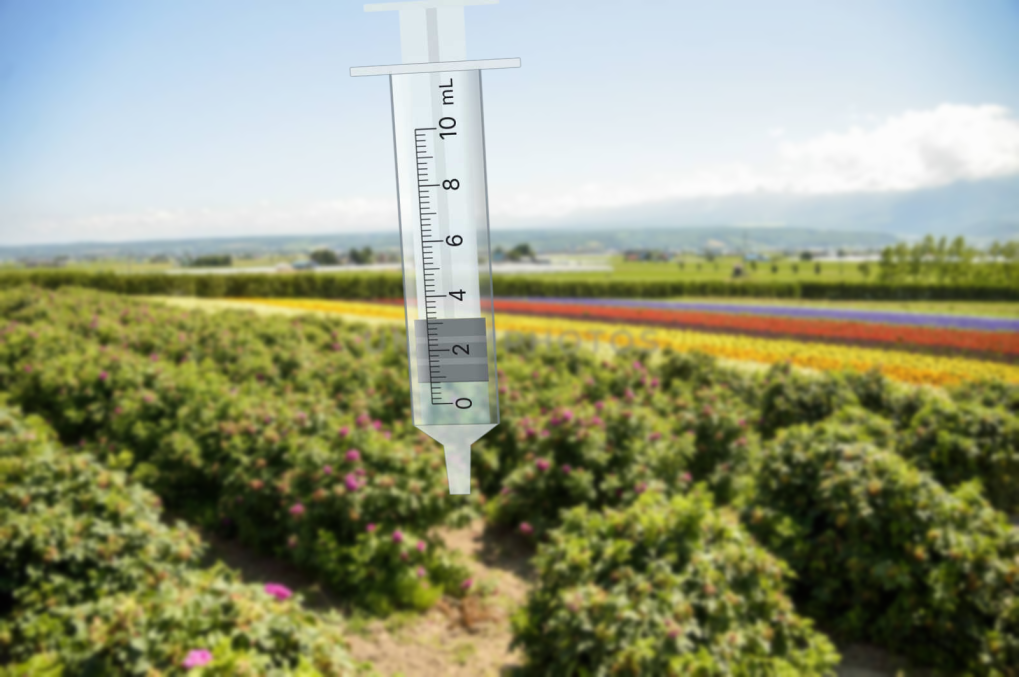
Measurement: 0.8 mL
